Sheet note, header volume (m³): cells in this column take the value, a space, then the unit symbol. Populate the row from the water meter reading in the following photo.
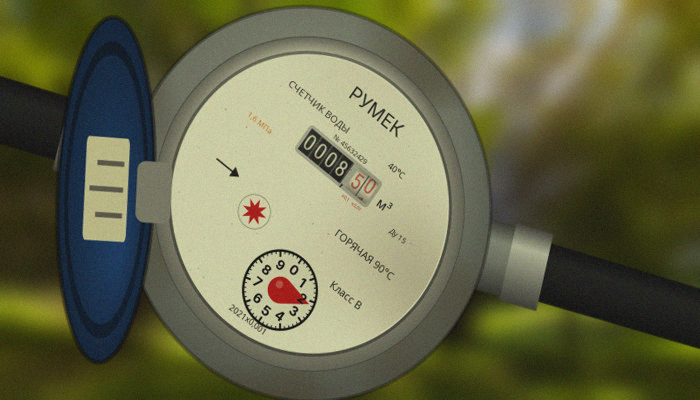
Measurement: 8.502 m³
